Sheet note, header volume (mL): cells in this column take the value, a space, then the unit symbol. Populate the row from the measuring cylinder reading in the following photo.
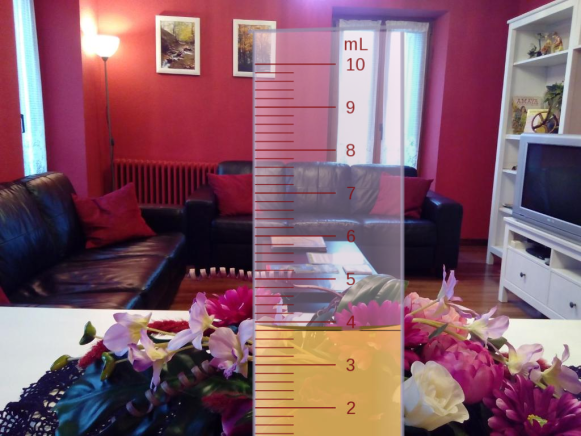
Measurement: 3.8 mL
